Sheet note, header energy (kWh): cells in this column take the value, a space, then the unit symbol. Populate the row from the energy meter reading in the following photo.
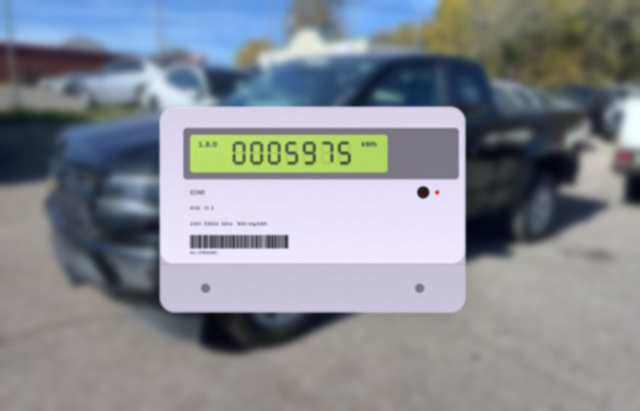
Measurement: 5975 kWh
